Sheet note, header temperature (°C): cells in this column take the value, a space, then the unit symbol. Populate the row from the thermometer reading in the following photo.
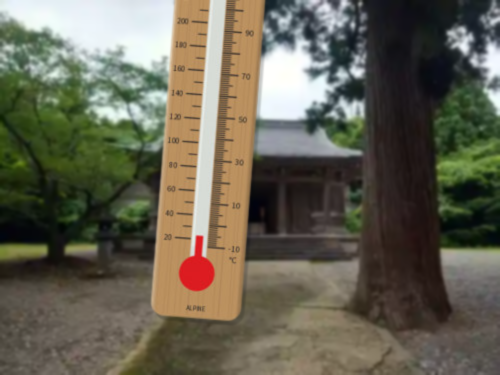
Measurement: -5 °C
